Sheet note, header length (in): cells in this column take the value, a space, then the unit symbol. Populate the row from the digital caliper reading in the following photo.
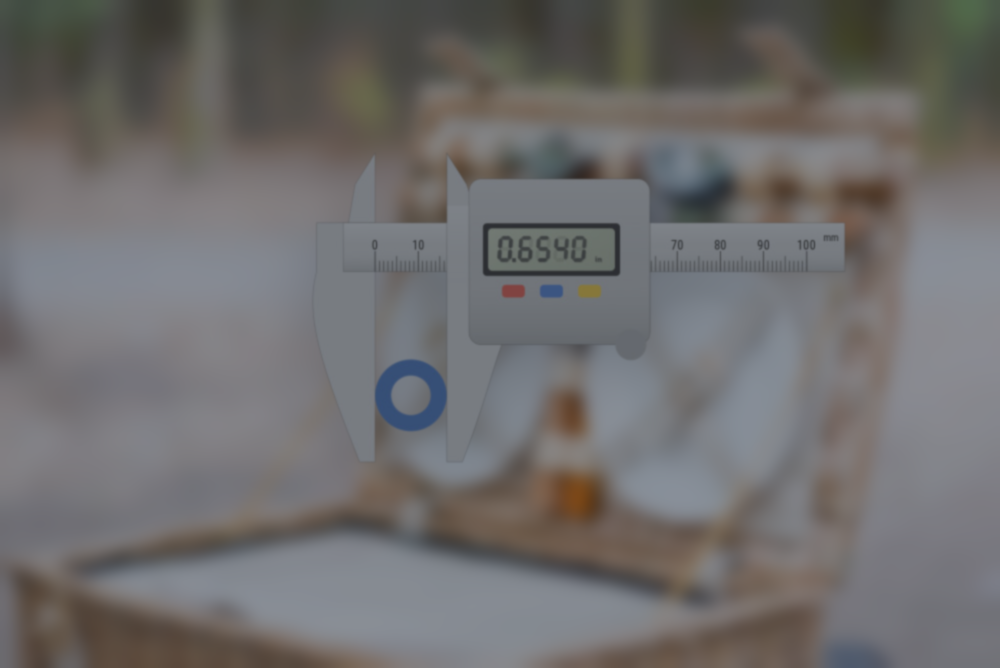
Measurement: 0.6540 in
